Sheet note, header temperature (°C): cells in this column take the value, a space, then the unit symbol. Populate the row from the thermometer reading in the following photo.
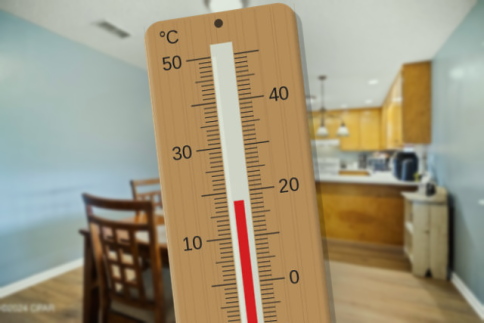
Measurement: 18 °C
